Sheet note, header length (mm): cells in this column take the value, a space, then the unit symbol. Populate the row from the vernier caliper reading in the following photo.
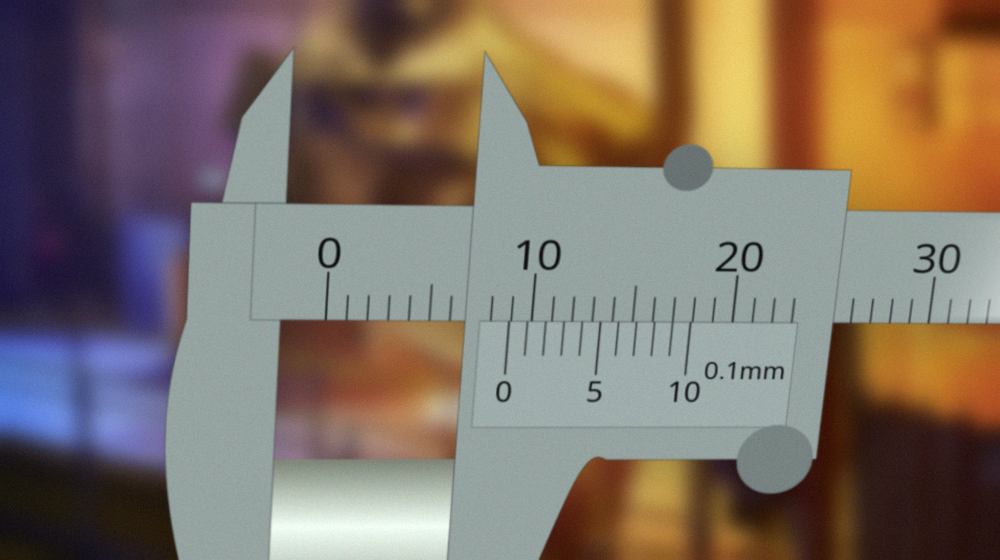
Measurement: 8.9 mm
